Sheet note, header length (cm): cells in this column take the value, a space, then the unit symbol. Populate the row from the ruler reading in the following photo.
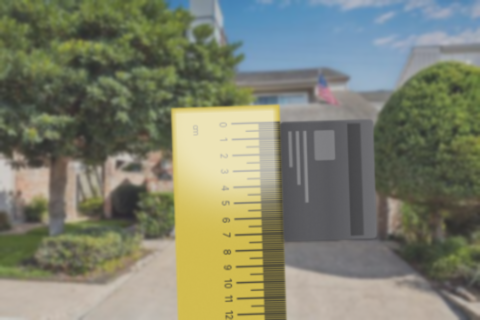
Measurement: 7.5 cm
